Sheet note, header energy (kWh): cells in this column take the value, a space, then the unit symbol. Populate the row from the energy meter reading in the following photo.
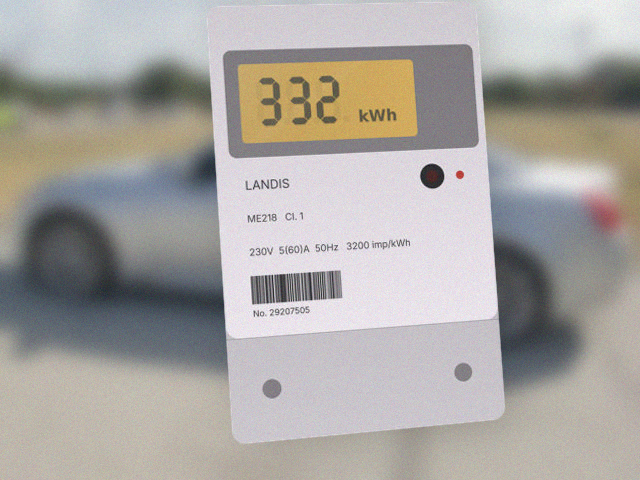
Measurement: 332 kWh
